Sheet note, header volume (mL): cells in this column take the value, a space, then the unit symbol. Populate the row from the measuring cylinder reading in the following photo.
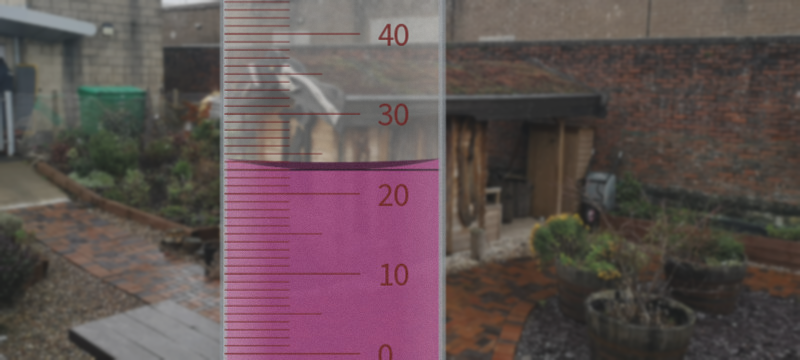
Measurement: 23 mL
